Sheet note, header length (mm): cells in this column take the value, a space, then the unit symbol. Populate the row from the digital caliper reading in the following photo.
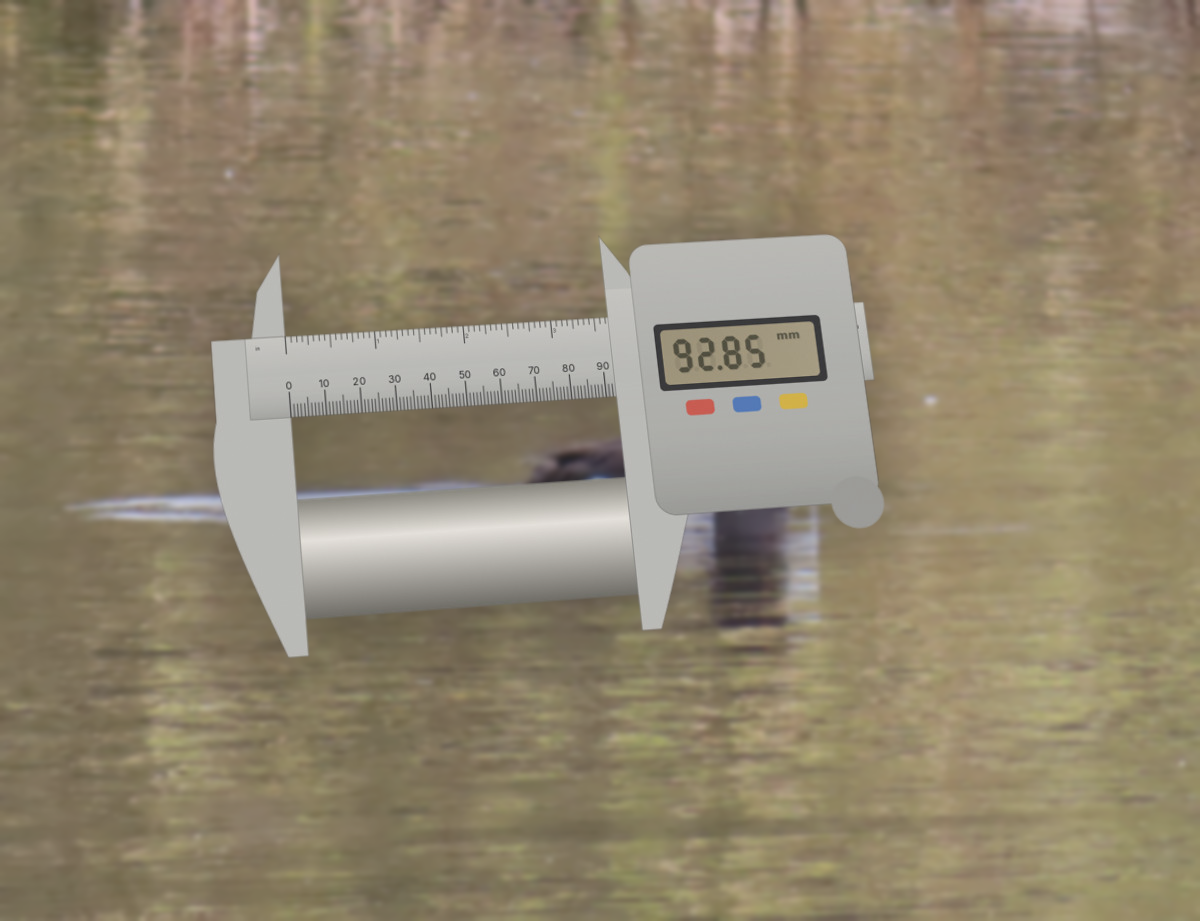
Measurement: 92.85 mm
